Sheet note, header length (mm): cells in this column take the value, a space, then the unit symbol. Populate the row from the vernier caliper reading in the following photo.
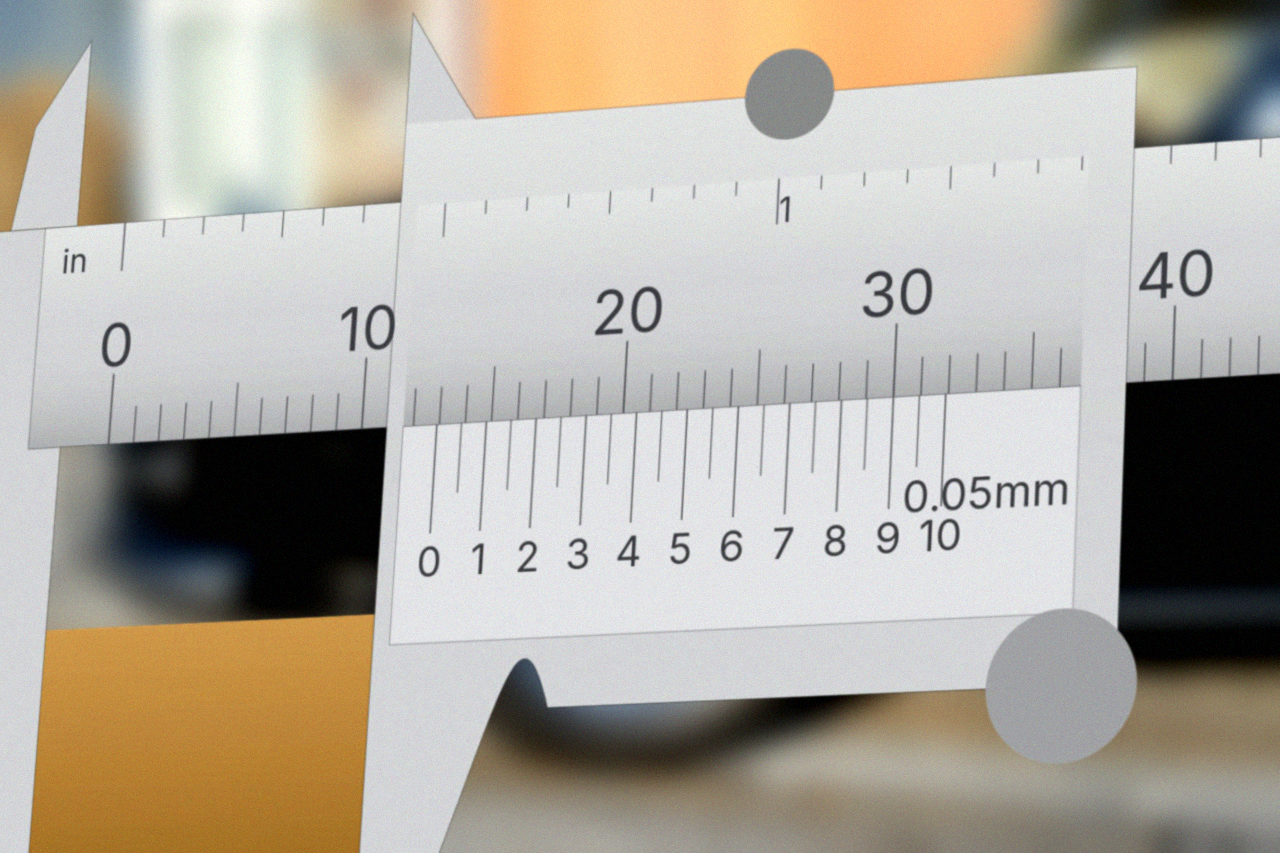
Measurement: 12.9 mm
